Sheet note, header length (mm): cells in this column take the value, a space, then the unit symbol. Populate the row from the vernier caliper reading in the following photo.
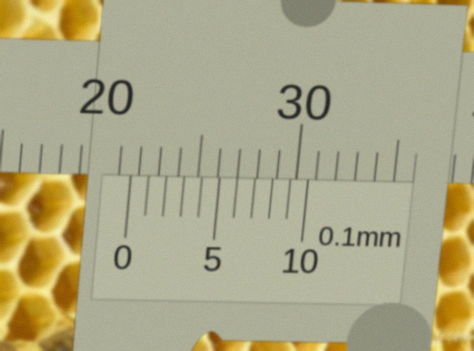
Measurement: 21.6 mm
